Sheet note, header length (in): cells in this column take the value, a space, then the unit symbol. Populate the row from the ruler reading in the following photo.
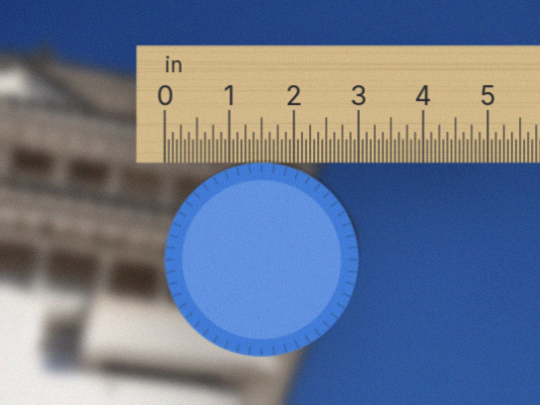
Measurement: 3 in
